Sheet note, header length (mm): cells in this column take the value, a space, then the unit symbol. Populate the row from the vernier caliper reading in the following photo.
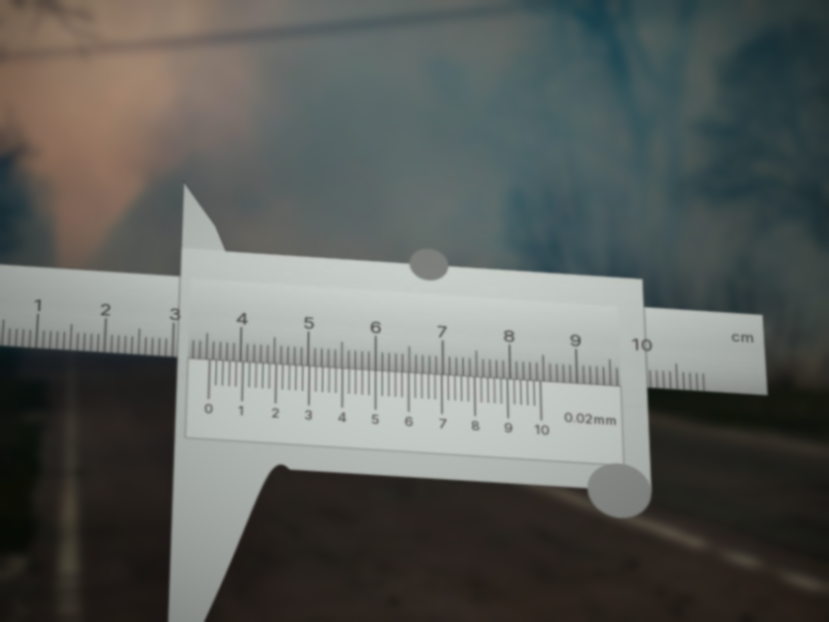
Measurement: 35.5 mm
